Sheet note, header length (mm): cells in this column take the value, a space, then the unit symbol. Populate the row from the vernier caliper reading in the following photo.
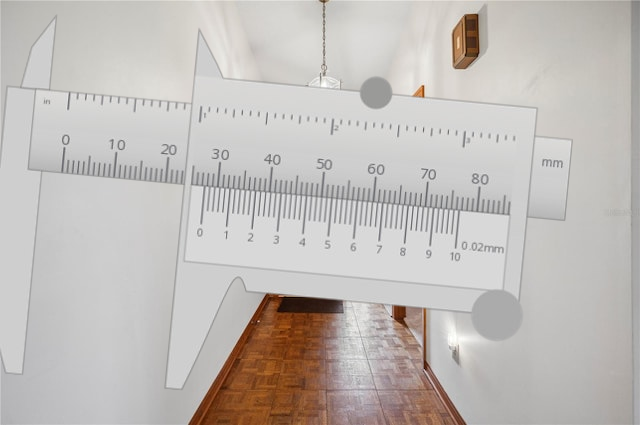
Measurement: 27.5 mm
